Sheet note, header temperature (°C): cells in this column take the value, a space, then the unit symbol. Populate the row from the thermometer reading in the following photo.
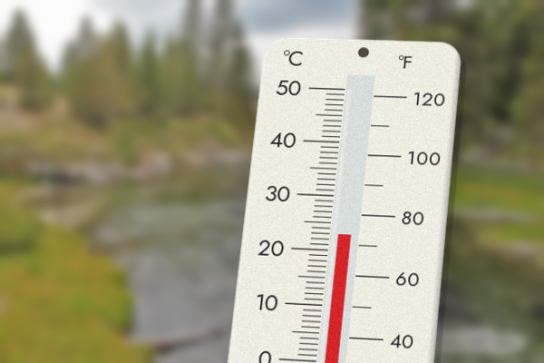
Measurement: 23 °C
